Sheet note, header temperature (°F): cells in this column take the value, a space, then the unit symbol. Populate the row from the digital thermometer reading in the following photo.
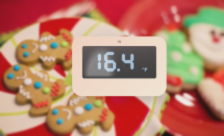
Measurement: 16.4 °F
